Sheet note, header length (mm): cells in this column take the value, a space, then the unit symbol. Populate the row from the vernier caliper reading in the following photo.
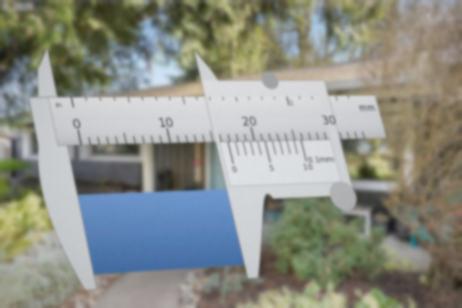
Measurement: 16.8 mm
